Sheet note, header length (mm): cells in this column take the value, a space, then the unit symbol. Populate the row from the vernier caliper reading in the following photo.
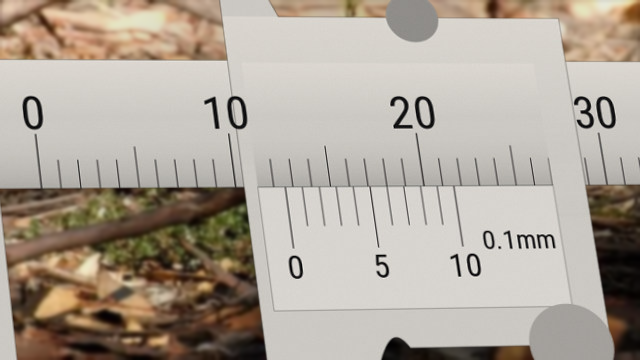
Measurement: 12.6 mm
